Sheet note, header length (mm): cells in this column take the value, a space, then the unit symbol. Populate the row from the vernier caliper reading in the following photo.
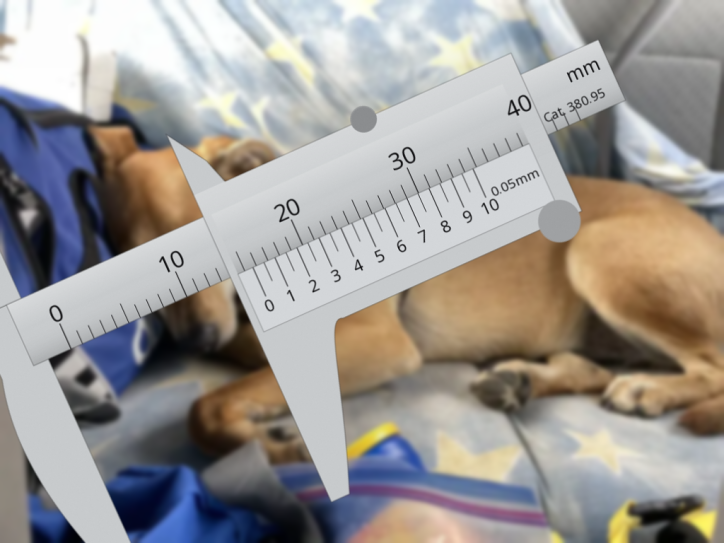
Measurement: 15.7 mm
